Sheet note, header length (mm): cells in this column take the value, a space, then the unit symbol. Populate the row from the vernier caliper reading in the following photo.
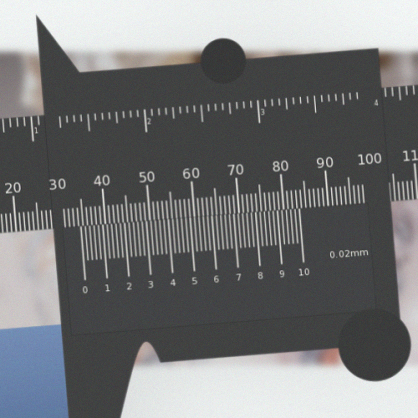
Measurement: 34.5 mm
